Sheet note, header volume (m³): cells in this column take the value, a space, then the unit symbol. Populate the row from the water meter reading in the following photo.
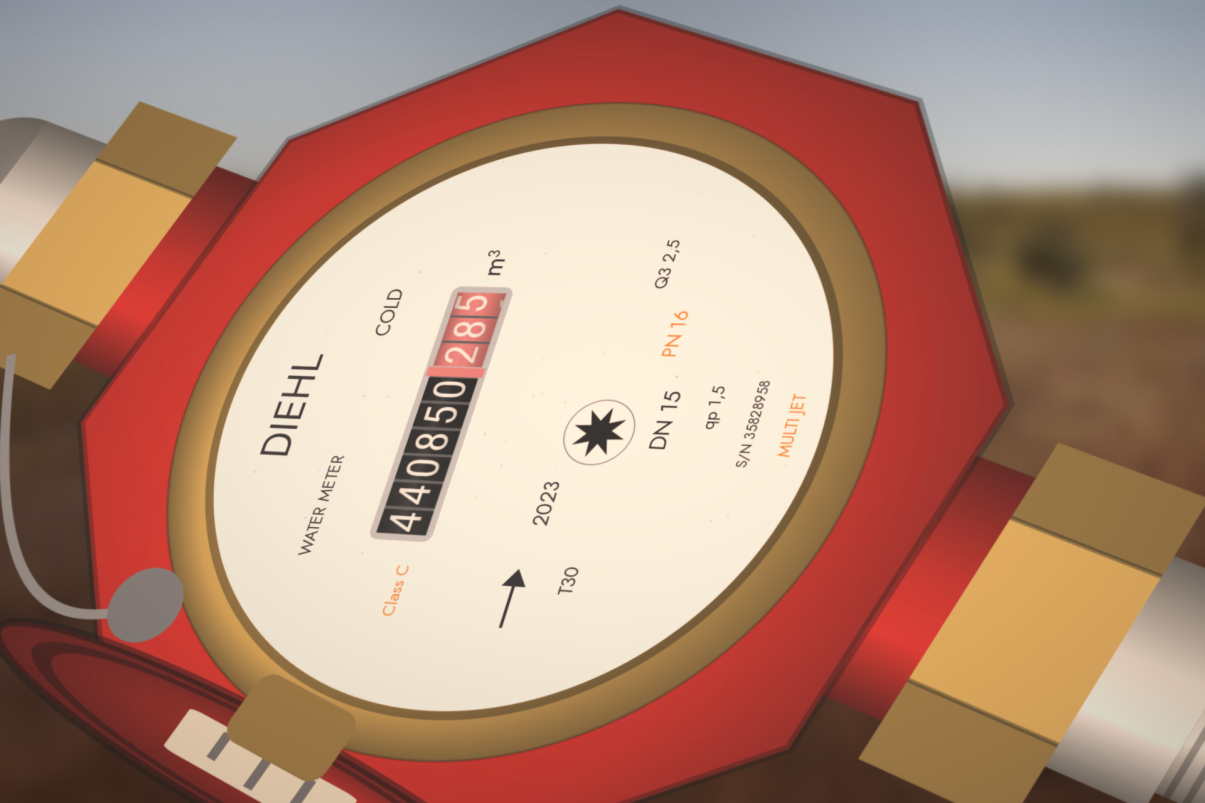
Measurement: 440850.285 m³
